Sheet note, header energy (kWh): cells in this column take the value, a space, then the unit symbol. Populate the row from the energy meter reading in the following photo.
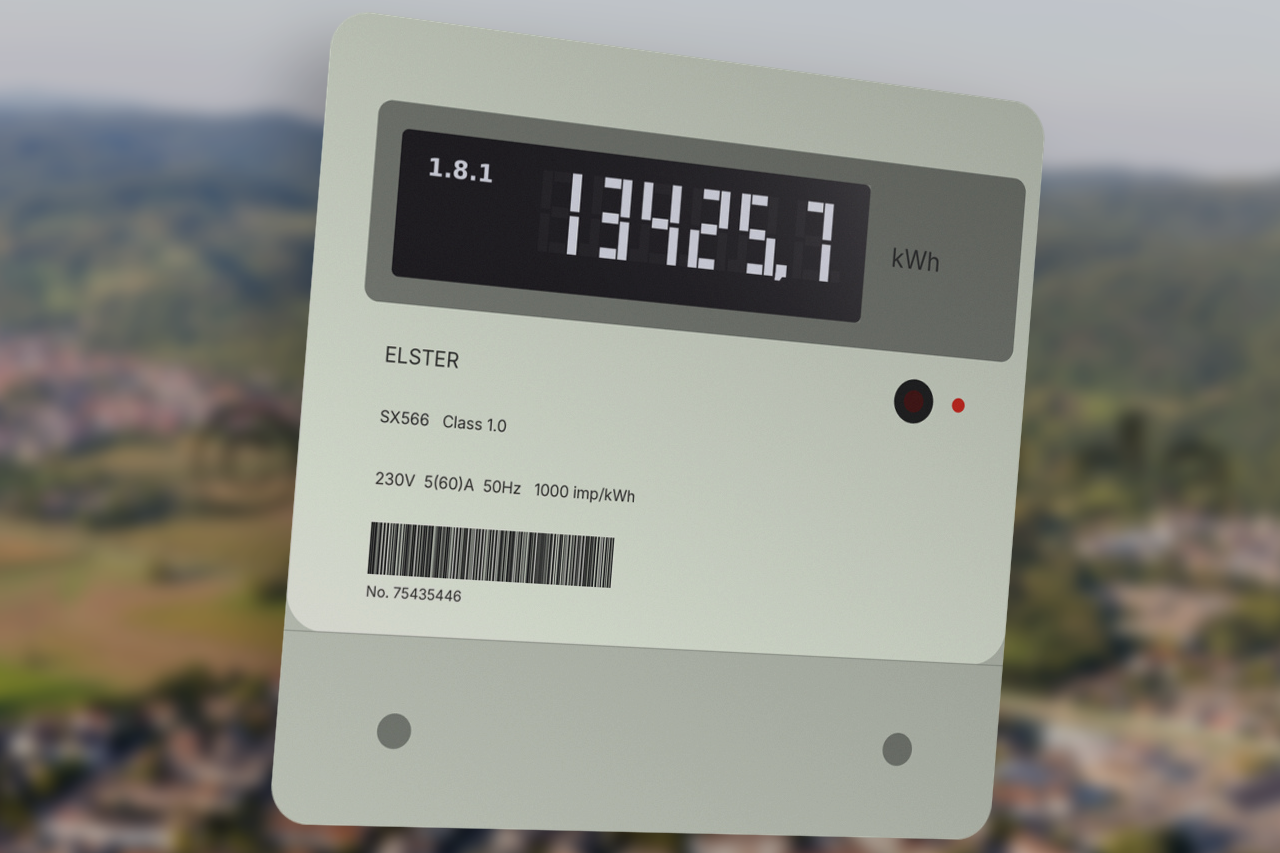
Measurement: 13425.7 kWh
